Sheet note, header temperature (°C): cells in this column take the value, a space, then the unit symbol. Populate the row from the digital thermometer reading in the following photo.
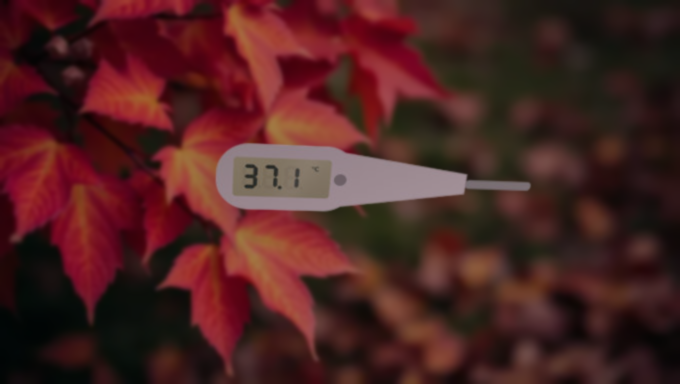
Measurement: 37.1 °C
